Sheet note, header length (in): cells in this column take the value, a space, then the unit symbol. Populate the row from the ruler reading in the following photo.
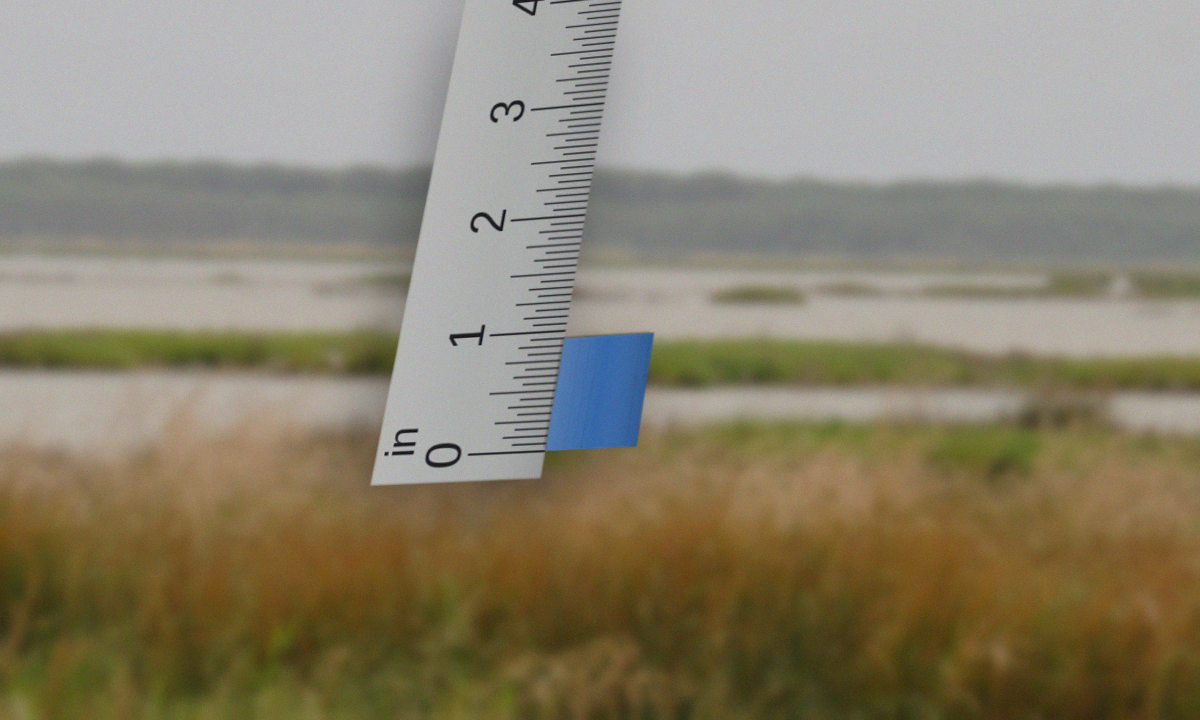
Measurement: 0.9375 in
